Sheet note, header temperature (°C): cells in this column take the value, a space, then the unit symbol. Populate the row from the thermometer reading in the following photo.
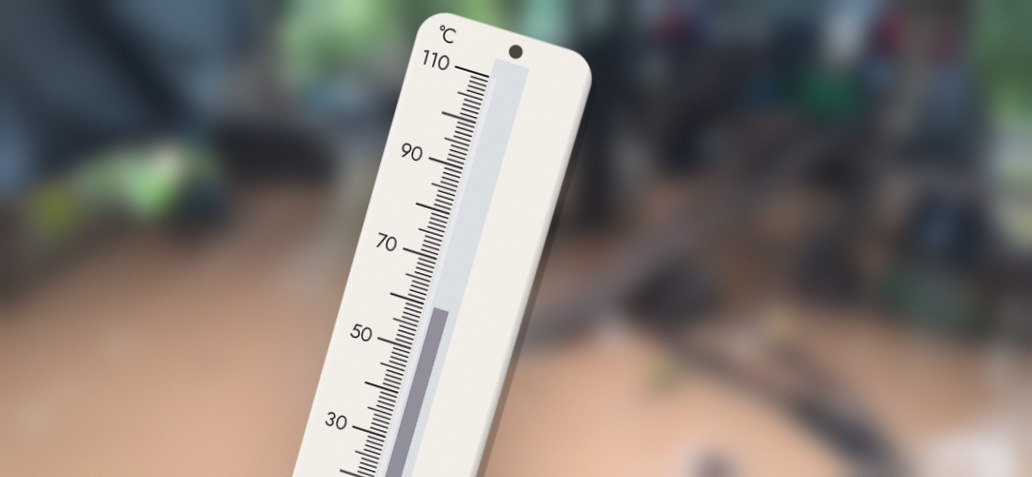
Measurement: 60 °C
